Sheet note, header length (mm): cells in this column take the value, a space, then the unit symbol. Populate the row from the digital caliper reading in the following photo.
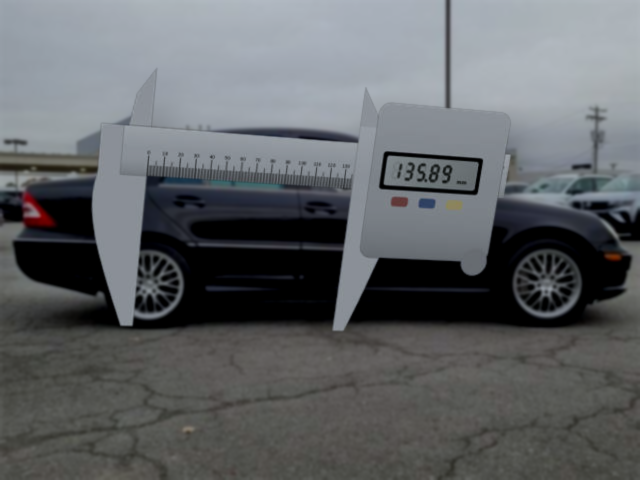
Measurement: 135.89 mm
